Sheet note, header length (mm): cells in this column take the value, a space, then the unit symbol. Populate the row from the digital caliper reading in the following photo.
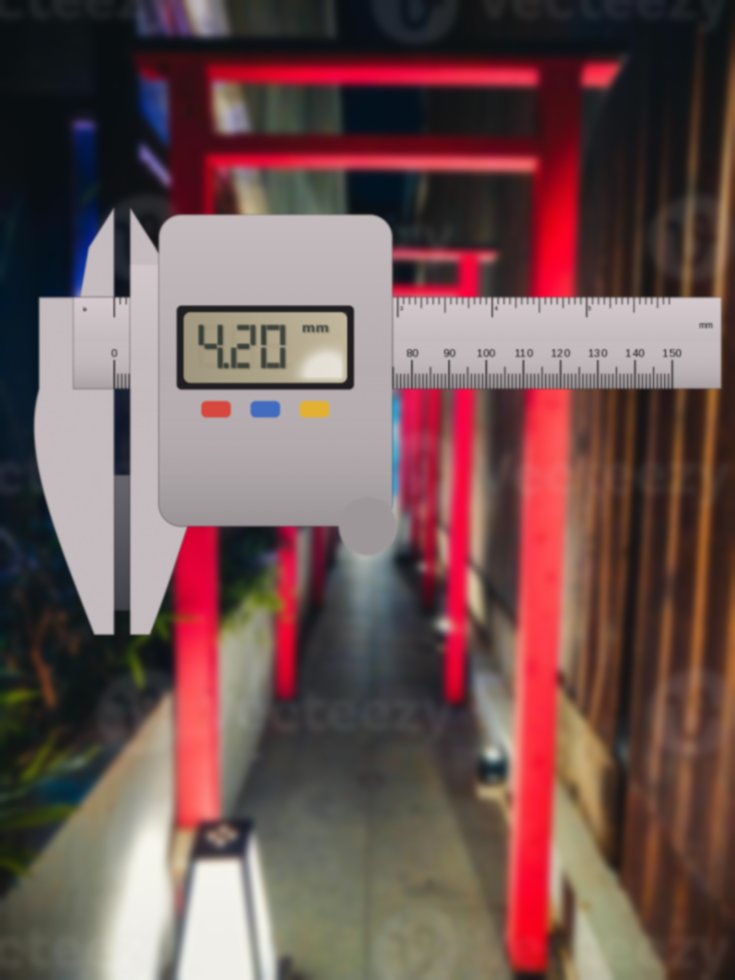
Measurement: 4.20 mm
